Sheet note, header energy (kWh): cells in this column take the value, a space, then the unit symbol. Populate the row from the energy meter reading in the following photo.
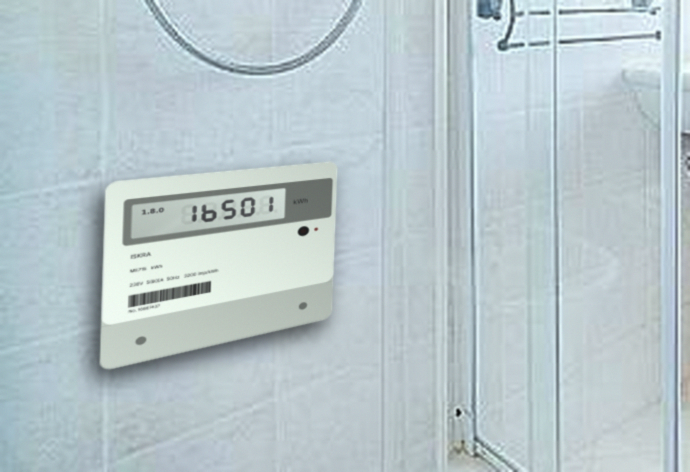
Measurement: 16501 kWh
